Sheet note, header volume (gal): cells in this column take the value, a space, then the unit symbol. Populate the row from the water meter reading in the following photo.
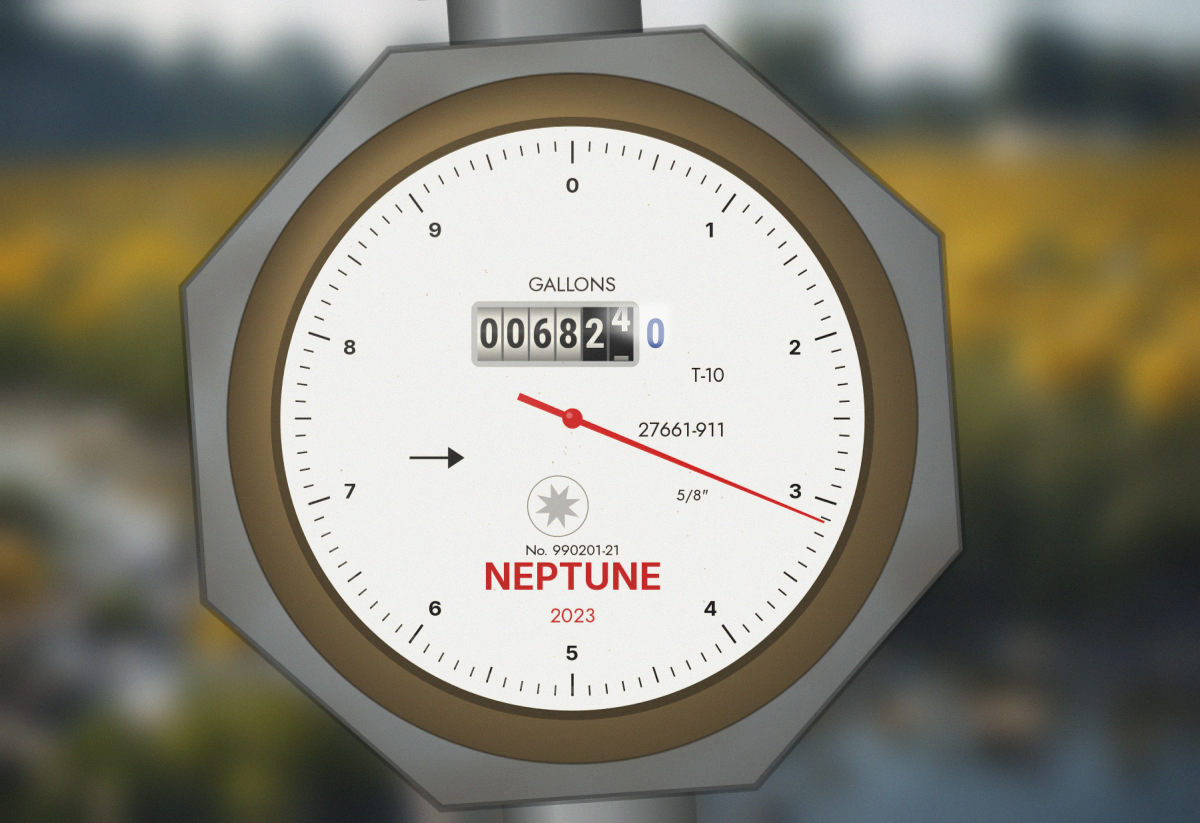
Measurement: 68243.1 gal
